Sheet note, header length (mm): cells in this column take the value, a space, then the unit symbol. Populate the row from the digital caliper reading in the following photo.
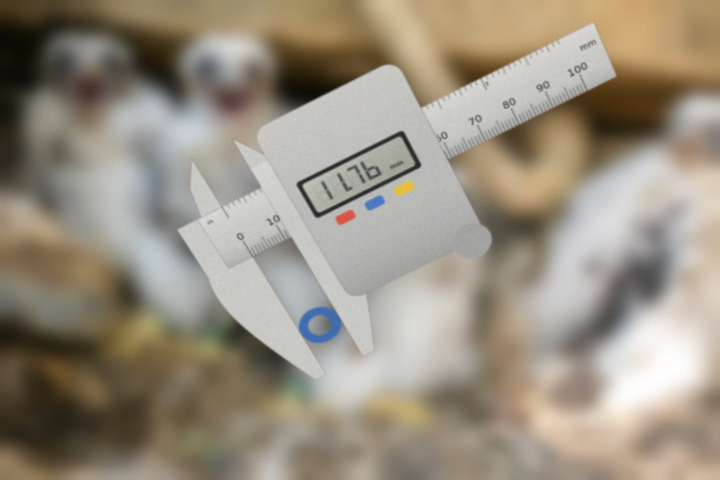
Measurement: 11.76 mm
